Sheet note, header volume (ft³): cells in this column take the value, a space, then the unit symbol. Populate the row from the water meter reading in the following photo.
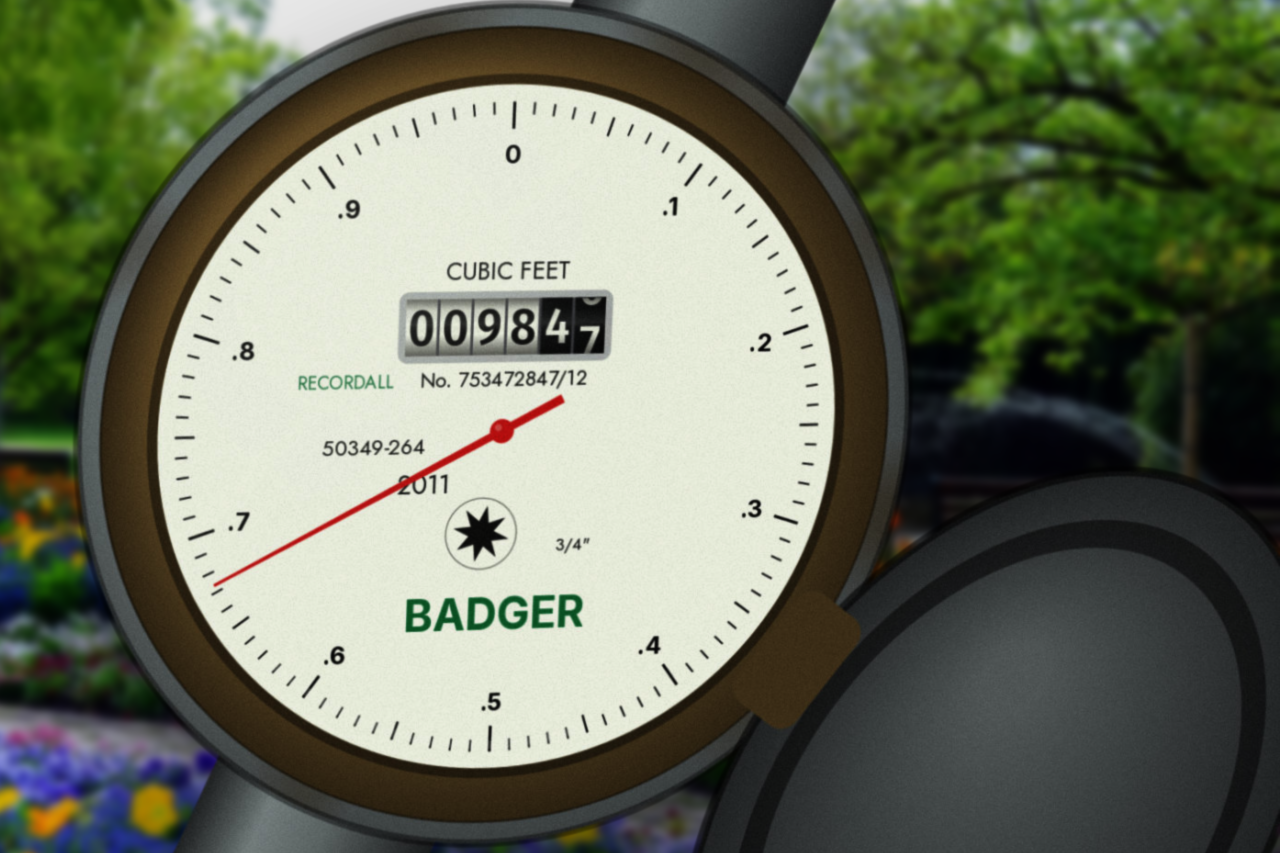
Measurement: 9846.67 ft³
